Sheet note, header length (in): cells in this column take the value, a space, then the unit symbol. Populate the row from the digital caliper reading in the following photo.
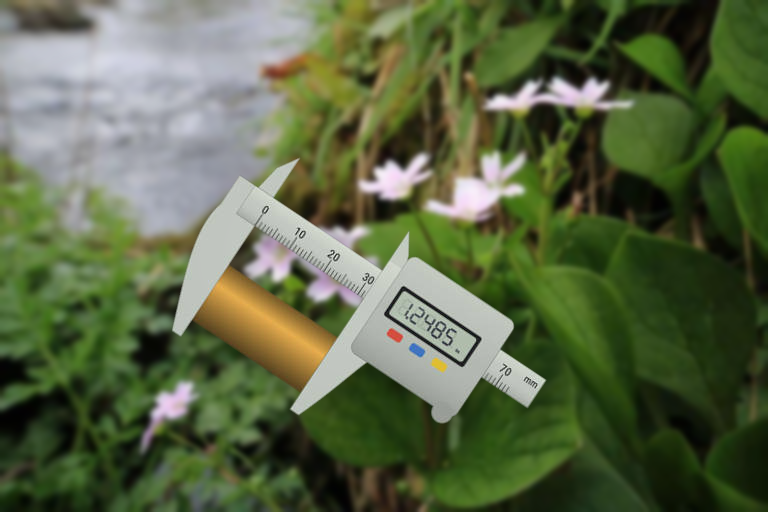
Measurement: 1.2485 in
